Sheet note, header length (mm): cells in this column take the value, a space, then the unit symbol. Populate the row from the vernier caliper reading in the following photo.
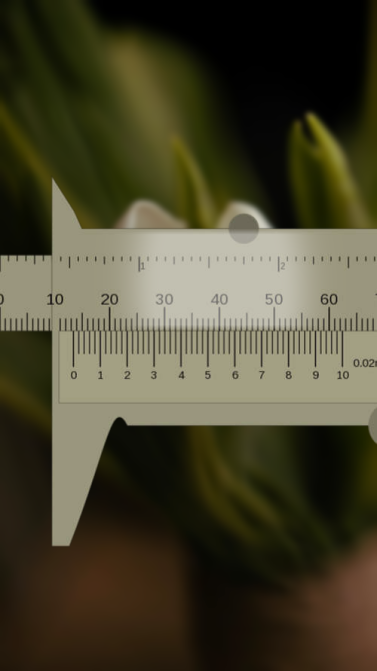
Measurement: 13.4 mm
